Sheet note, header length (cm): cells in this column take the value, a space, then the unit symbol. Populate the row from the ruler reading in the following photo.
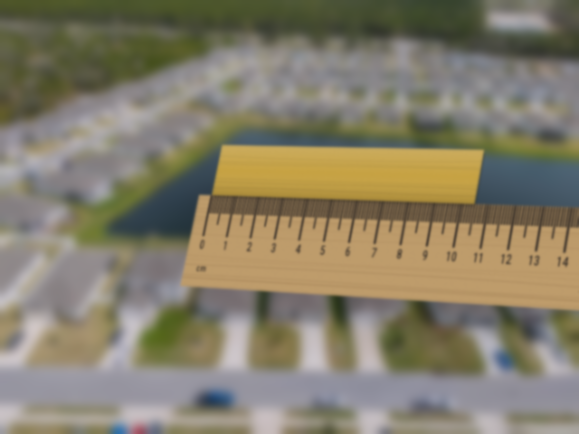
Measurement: 10.5 cm
